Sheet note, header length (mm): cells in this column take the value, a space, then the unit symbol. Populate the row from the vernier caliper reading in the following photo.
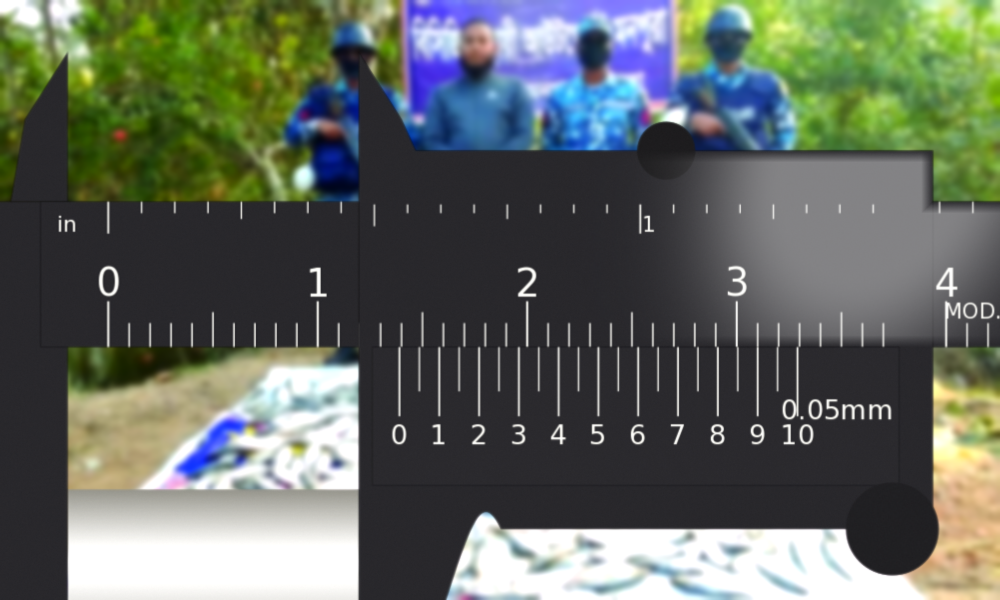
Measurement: 13.9 mm
